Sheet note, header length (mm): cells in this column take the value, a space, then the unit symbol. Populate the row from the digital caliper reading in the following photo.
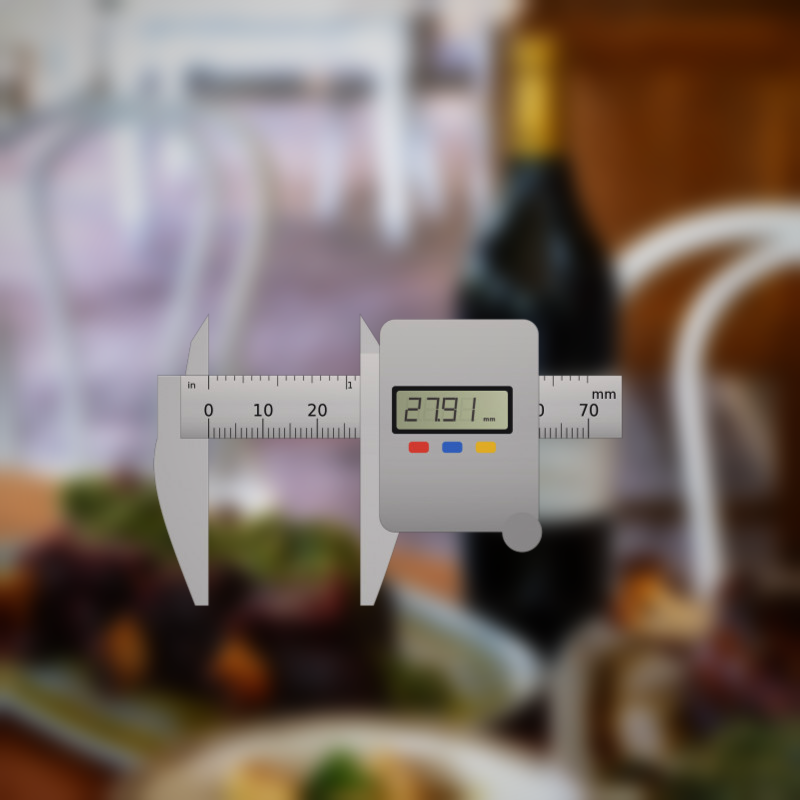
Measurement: 27.91 mm
